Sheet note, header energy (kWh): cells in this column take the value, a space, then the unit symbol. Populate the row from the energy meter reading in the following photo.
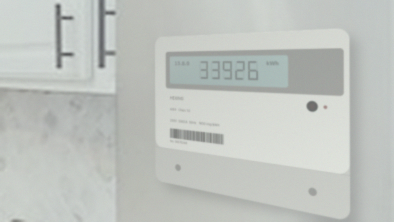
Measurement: 33926 kWh
